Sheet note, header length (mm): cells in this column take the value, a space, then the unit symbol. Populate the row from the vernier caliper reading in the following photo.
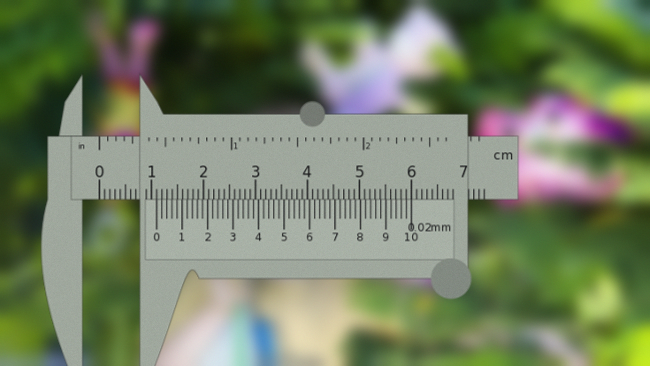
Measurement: 11.0 mm
